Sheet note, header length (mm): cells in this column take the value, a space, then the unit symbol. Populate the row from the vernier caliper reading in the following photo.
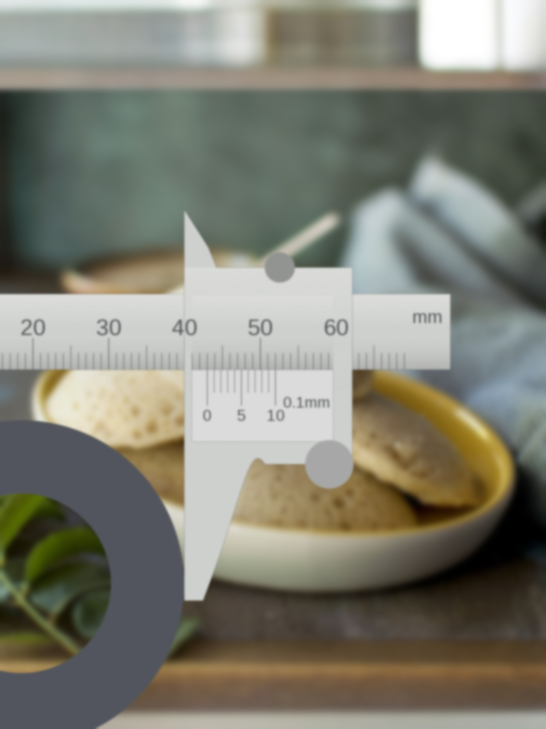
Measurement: 43.0 mm
